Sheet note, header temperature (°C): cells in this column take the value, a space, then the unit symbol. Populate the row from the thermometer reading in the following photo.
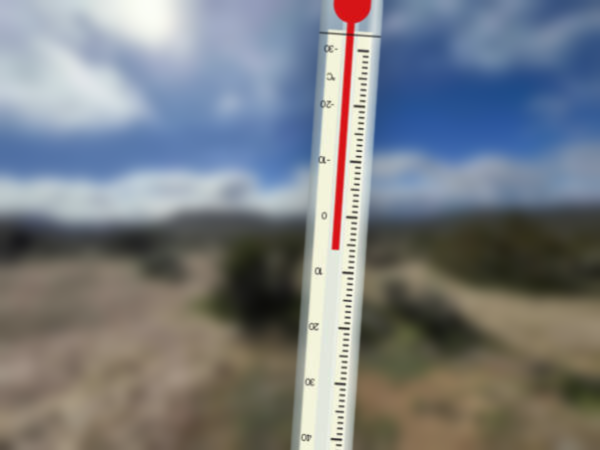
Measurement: 6 °C
